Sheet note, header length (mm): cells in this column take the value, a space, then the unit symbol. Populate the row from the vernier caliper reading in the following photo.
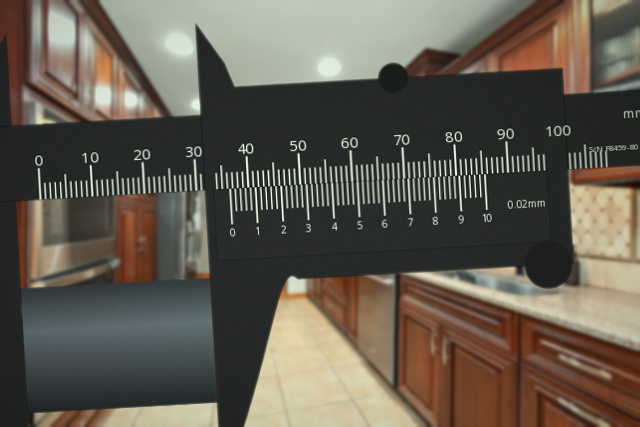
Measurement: 36.5 mm
